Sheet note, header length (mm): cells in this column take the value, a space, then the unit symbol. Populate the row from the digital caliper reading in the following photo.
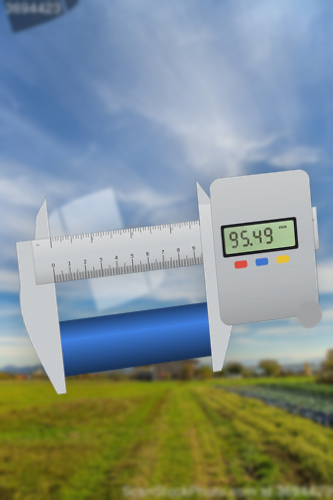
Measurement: 95.49 mm
